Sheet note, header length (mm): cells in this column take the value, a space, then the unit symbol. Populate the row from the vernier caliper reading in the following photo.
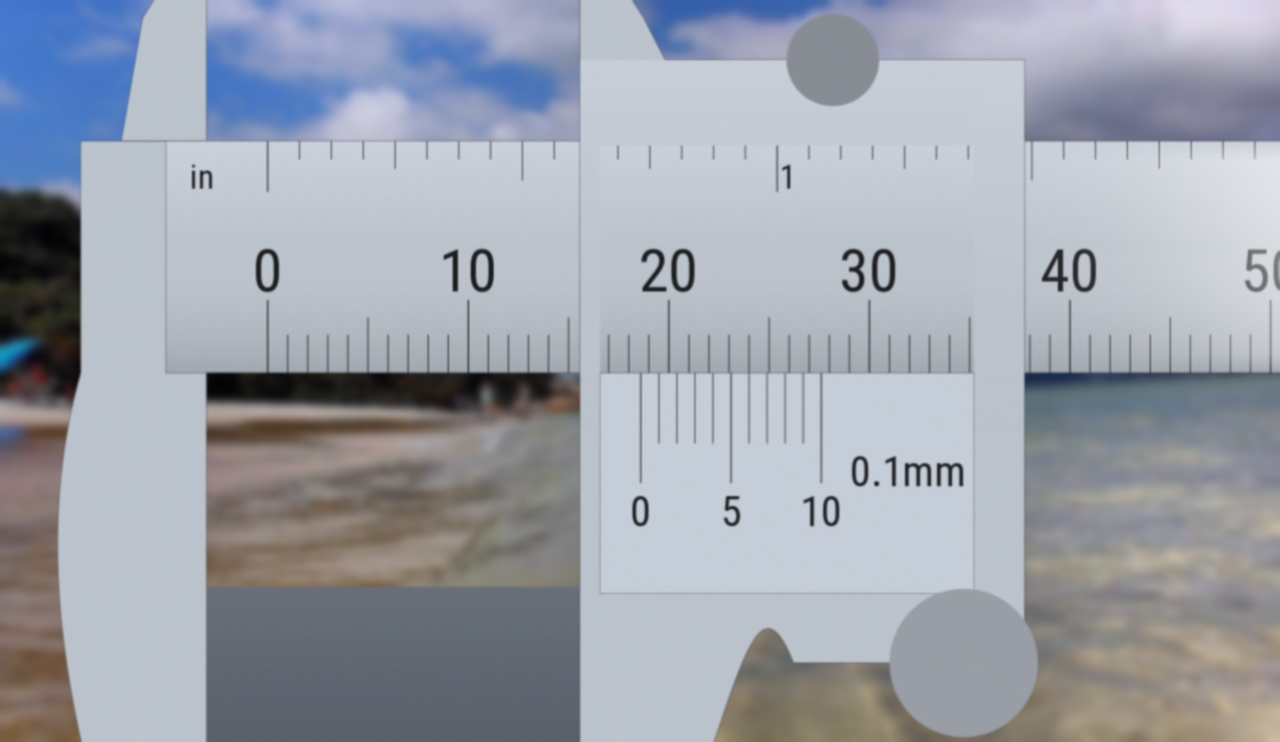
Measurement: 18.6 mm
